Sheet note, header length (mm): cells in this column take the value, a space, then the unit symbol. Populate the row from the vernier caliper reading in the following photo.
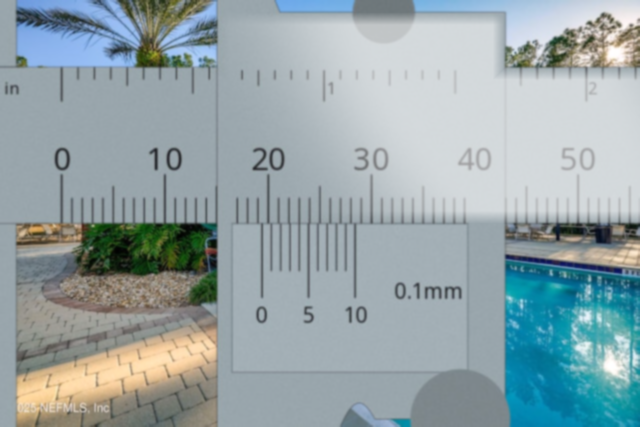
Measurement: 19.4 mm
